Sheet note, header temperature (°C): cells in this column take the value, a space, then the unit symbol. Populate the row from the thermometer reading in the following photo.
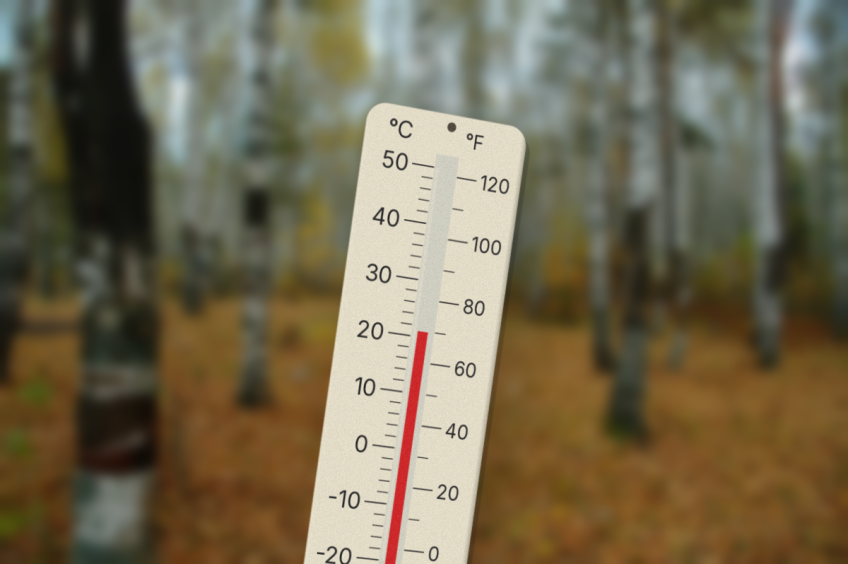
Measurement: 21 °C
